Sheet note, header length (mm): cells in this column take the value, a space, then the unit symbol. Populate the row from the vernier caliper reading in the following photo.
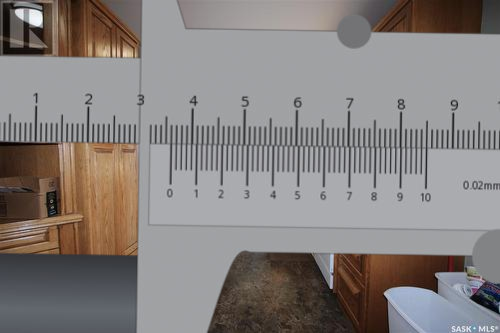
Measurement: 36.0 mm
